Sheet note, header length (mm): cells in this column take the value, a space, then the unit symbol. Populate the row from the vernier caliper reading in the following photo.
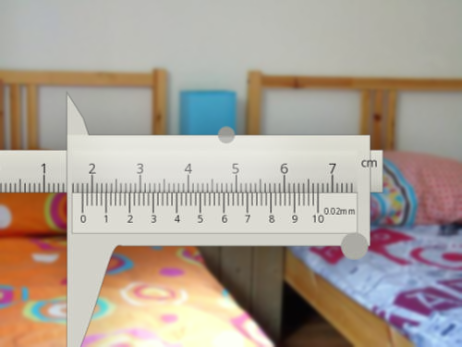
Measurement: 18.0 mm
